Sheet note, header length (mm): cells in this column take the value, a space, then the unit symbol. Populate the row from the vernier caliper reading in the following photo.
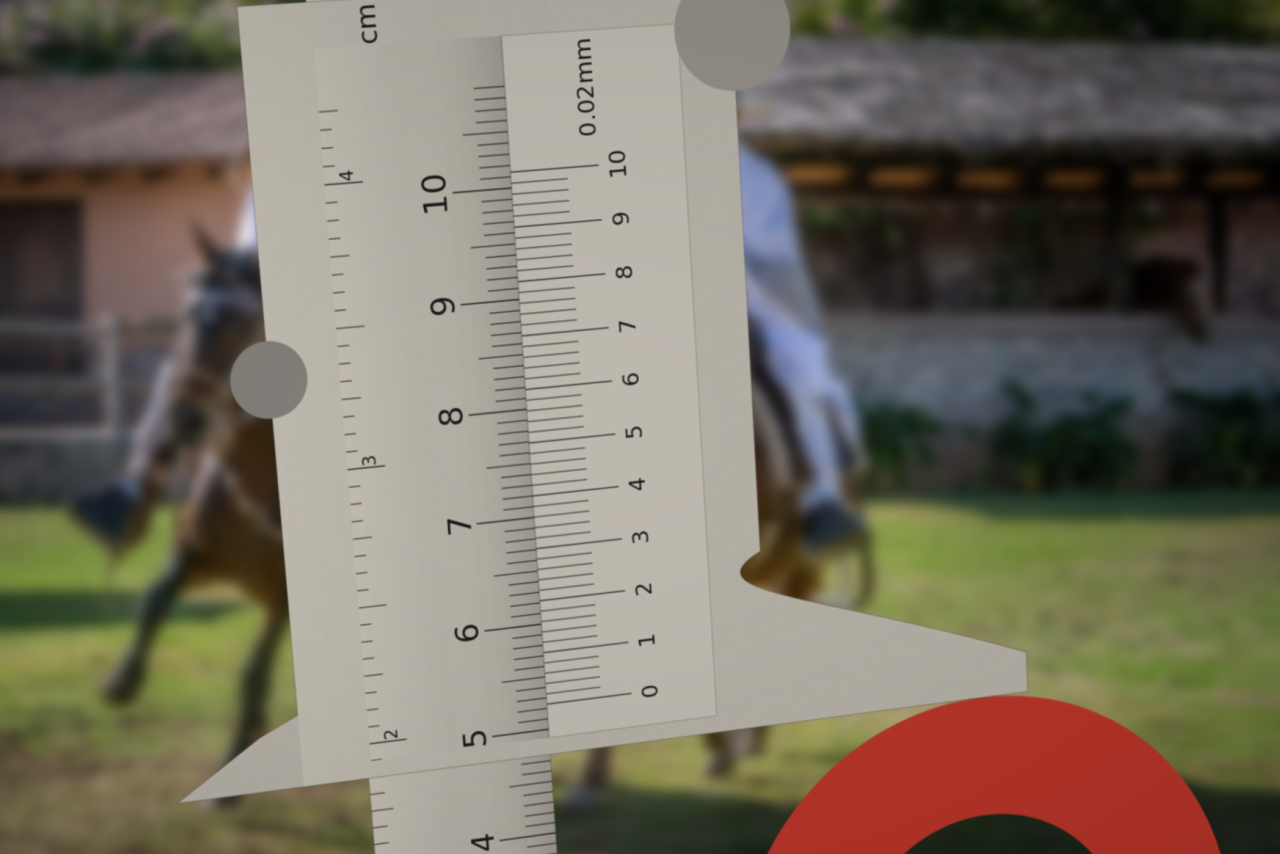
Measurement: 52.4 mm
